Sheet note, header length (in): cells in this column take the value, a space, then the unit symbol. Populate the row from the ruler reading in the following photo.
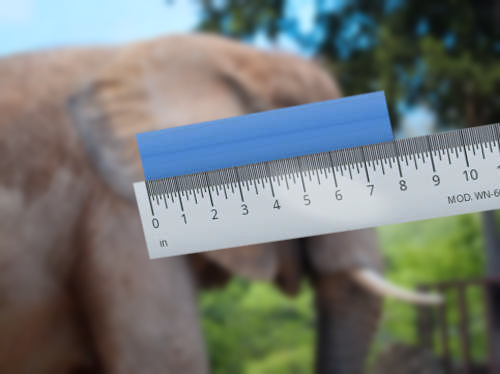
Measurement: 8 in
